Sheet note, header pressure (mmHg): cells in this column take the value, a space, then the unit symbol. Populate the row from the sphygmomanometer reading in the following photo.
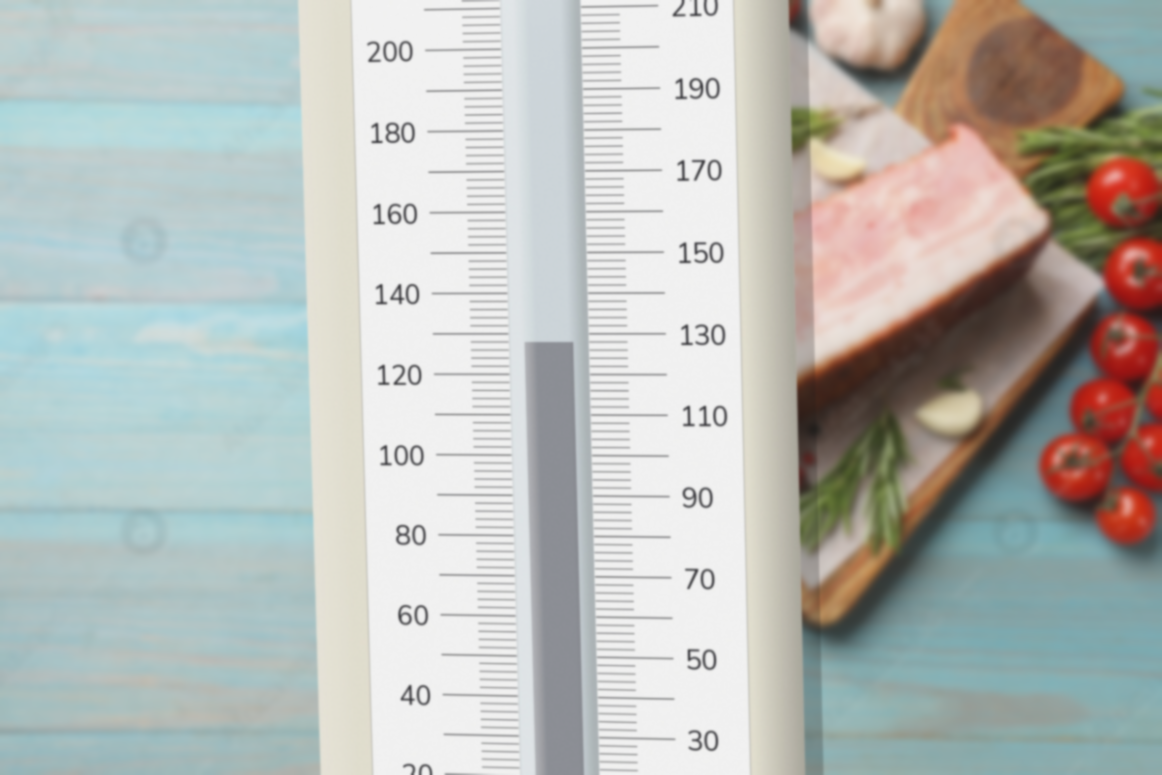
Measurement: 128 mmHg
